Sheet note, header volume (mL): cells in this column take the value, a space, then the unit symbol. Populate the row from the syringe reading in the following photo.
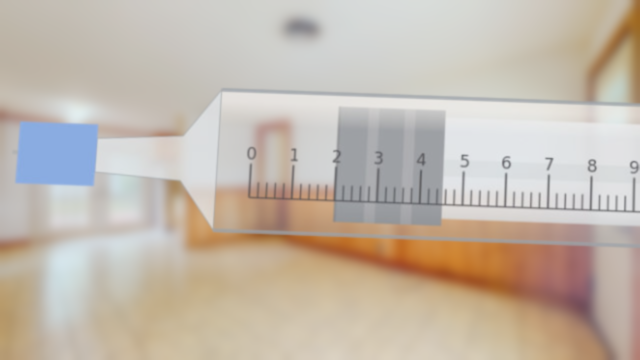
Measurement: 2 mL
